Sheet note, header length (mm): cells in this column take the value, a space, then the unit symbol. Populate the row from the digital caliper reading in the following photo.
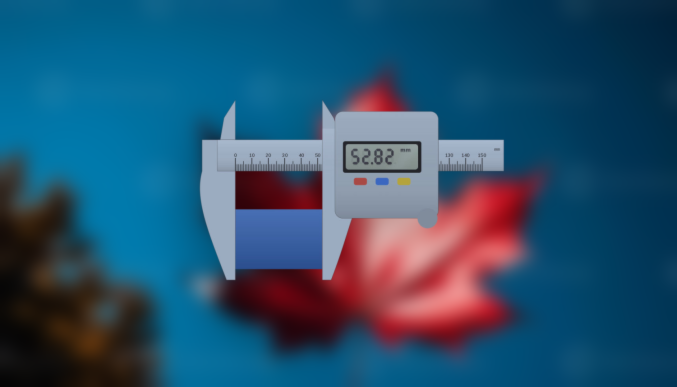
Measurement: 52.82 mm
